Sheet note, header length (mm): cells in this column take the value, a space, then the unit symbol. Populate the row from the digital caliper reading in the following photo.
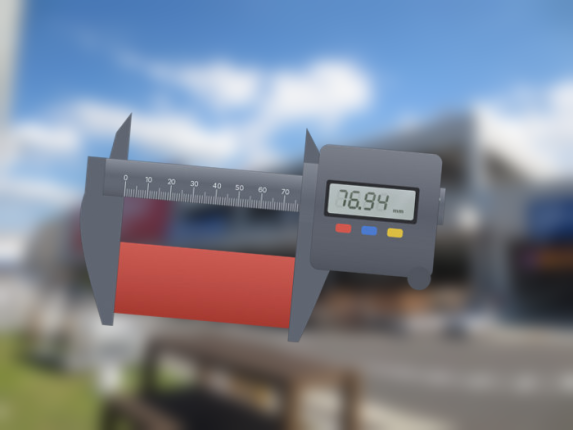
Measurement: 76.94 mm
